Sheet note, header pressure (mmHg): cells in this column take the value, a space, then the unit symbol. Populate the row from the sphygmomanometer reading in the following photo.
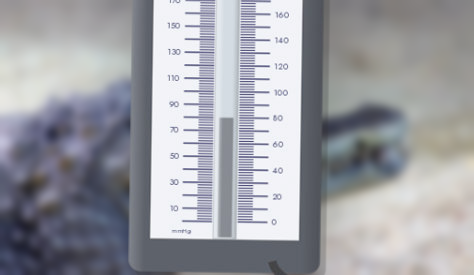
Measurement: 80 mmHg
